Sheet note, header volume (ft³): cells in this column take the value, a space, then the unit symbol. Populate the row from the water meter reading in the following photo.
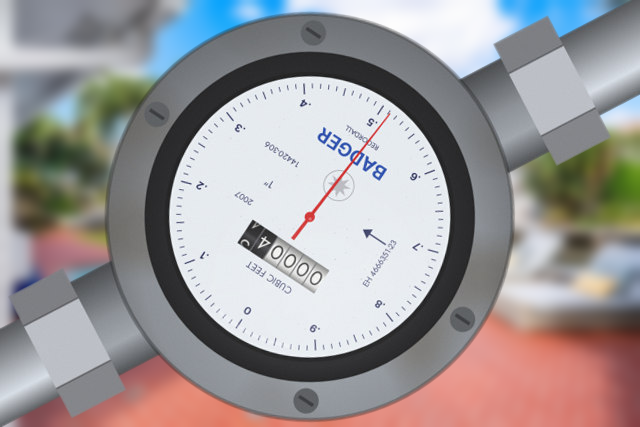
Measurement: 43.51 ft³
